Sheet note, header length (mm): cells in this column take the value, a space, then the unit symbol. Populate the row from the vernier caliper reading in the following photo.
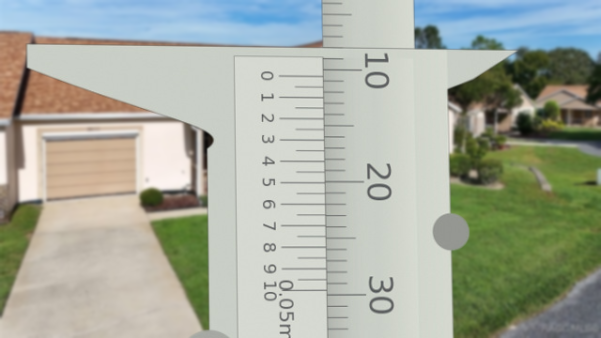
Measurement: 10.6 mm
